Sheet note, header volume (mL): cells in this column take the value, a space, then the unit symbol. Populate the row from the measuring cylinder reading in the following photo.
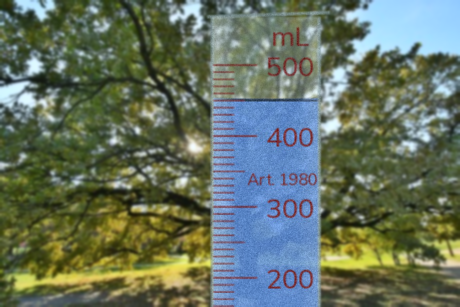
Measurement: 450 mL
